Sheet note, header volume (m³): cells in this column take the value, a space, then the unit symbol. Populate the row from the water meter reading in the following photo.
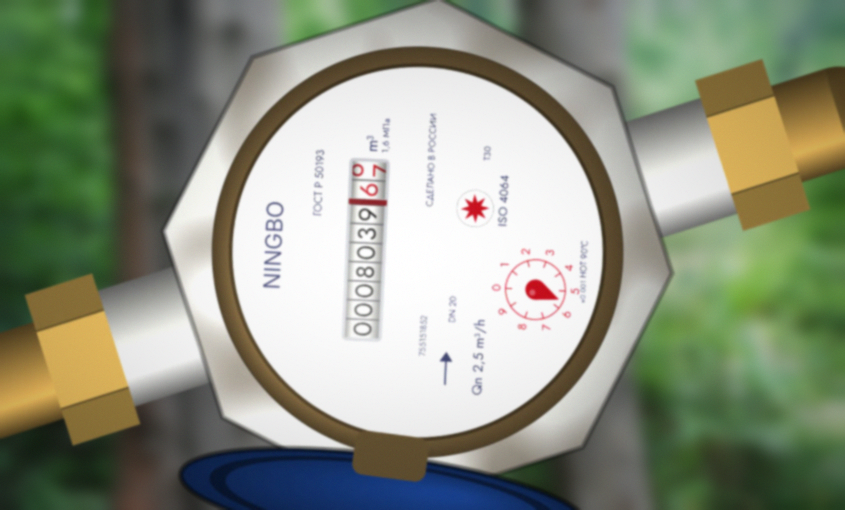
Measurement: 8039.665 m³
